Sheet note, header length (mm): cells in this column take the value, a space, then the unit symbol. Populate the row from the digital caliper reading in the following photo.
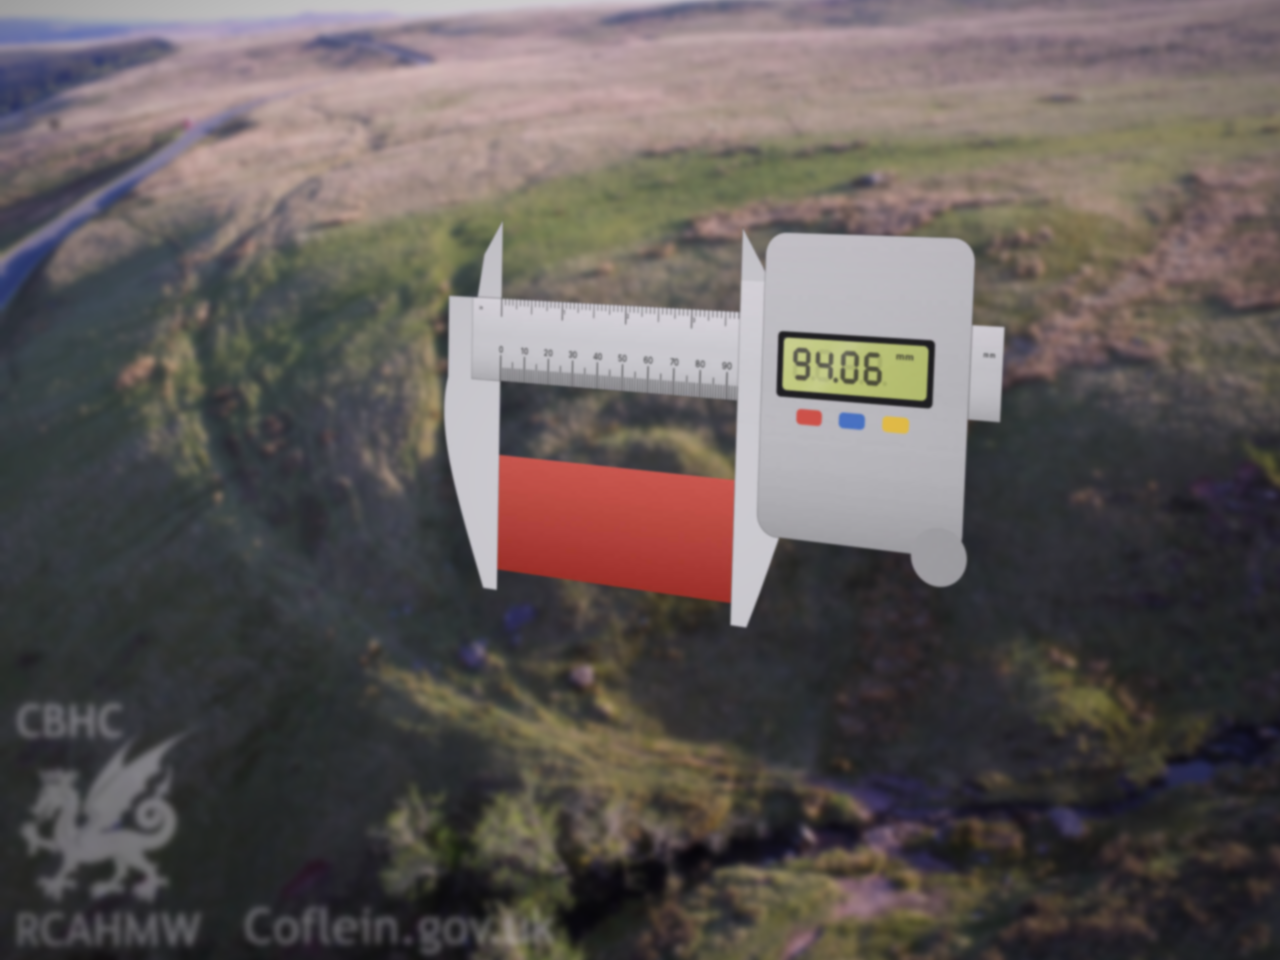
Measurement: 94.06 mm
